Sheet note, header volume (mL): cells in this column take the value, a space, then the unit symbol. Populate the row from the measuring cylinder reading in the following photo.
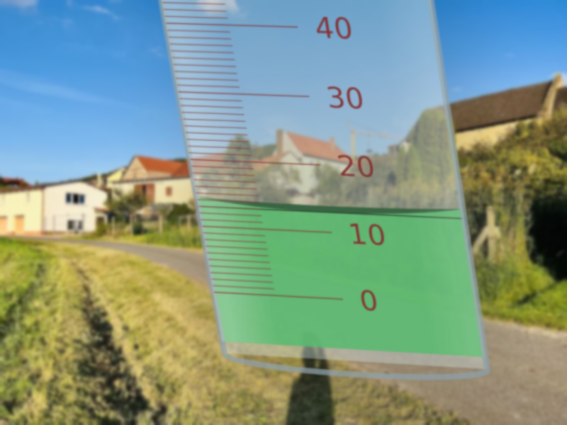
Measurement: 13 mL
